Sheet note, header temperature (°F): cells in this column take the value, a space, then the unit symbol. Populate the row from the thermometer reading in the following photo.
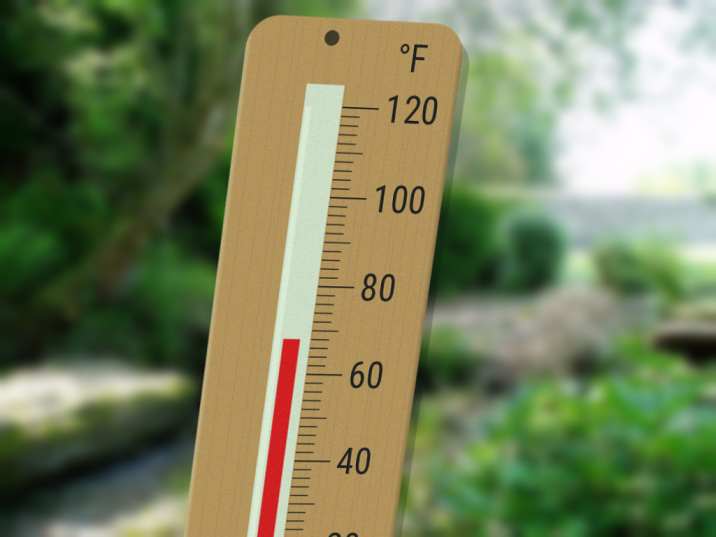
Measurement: 68 °F
